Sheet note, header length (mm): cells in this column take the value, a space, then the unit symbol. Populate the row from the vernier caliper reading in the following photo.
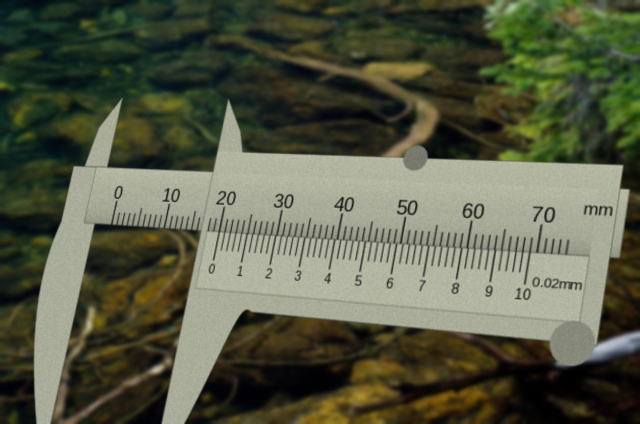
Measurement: 20.0 mm
